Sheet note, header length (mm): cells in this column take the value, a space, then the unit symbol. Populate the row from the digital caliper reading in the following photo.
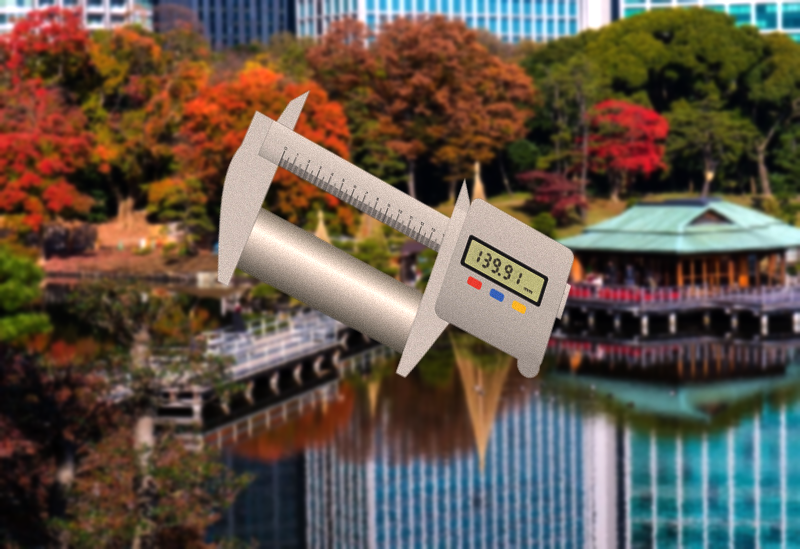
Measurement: 139.91 mm
